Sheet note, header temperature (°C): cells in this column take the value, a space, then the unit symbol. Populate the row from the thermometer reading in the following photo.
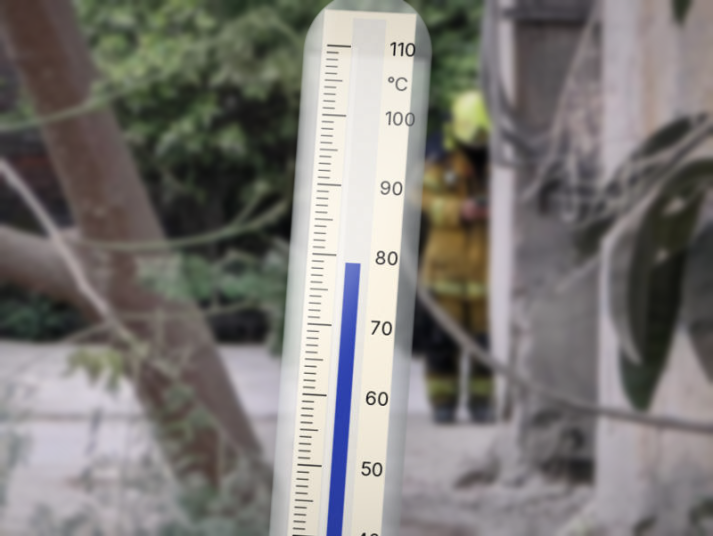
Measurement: 79 °C
